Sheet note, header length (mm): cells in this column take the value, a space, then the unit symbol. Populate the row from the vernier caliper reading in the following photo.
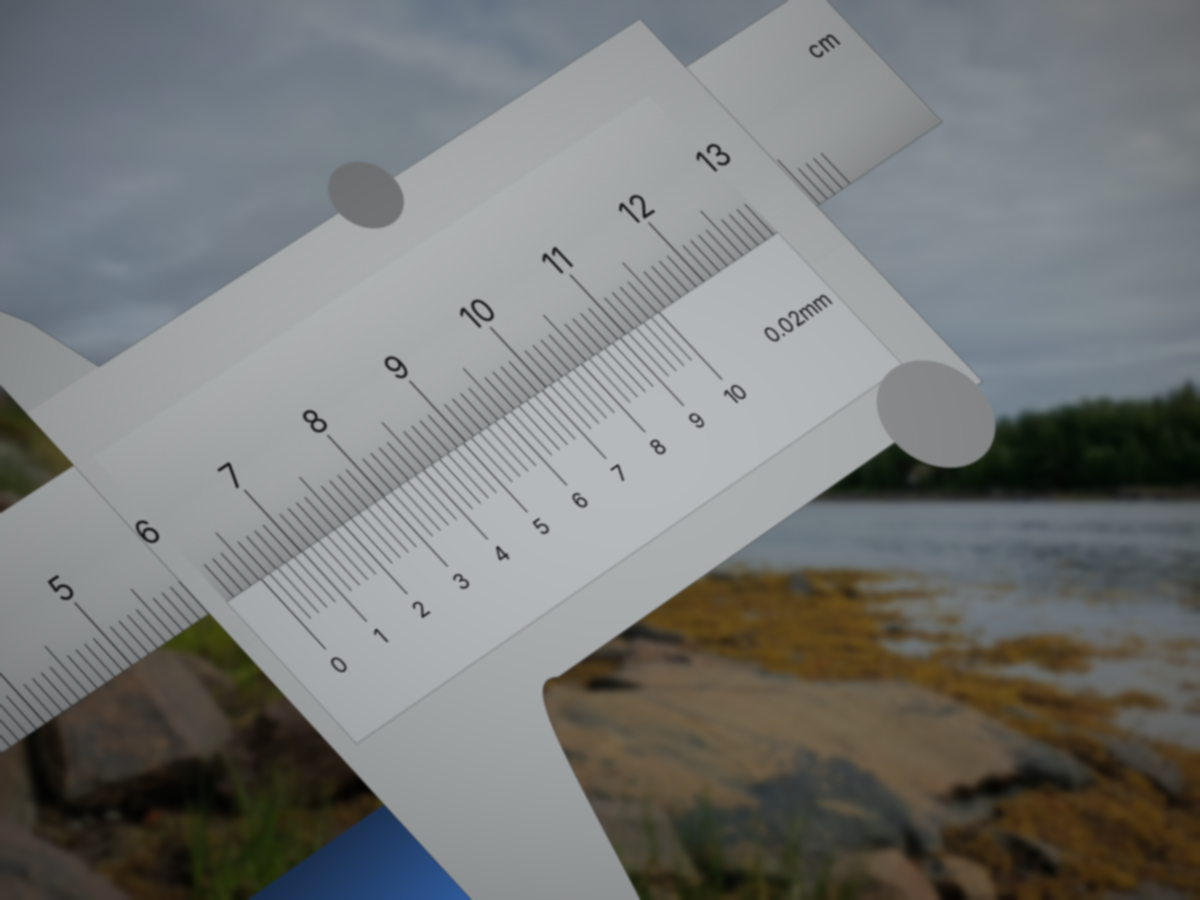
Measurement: 65.2 mm
